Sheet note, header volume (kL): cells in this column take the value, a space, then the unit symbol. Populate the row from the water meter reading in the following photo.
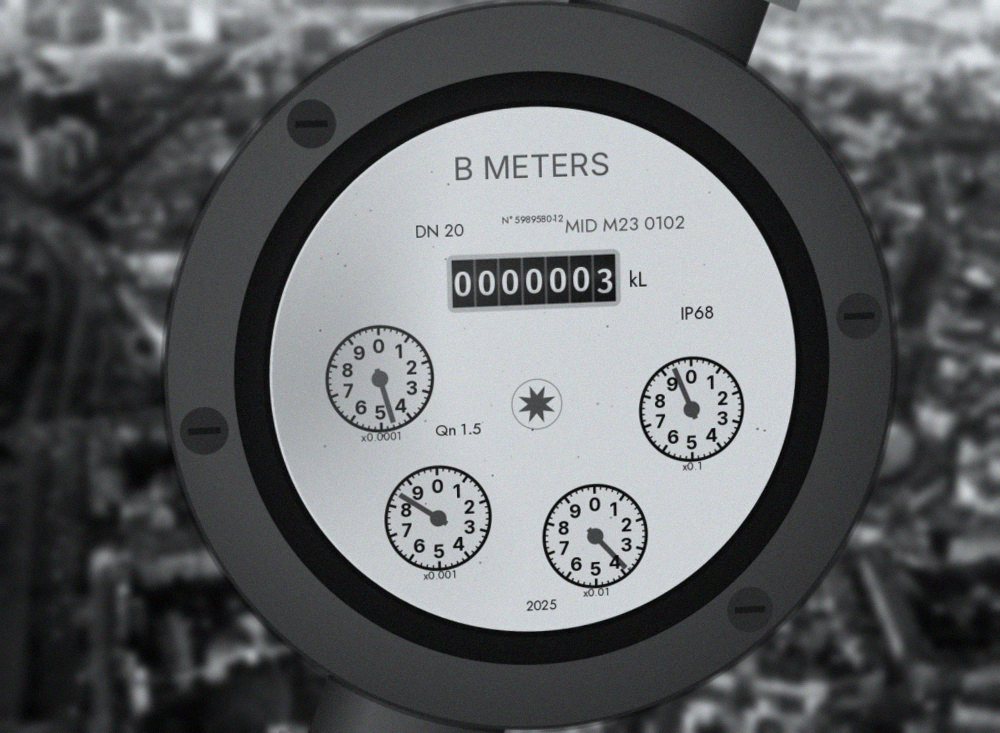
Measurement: 2.9384 kL
